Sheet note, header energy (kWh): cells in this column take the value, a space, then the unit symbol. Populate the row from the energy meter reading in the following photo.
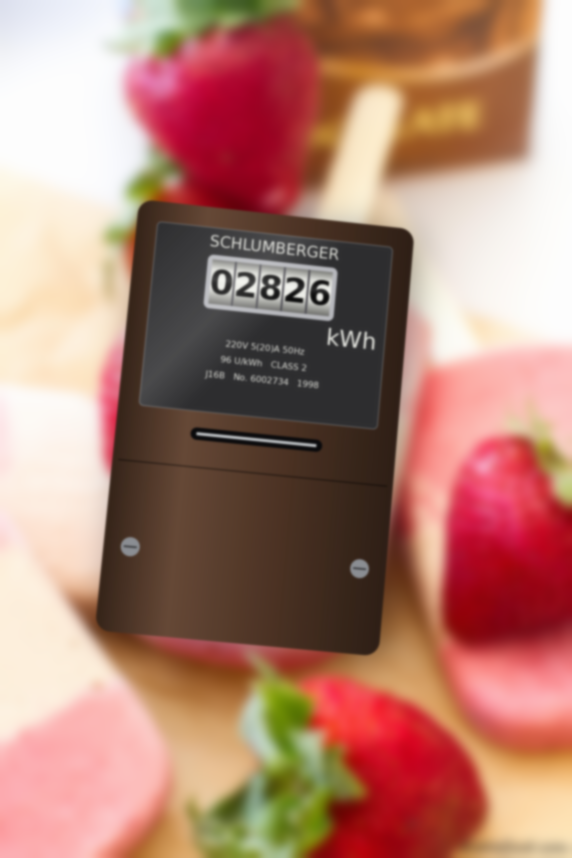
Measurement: 2826 kWh
